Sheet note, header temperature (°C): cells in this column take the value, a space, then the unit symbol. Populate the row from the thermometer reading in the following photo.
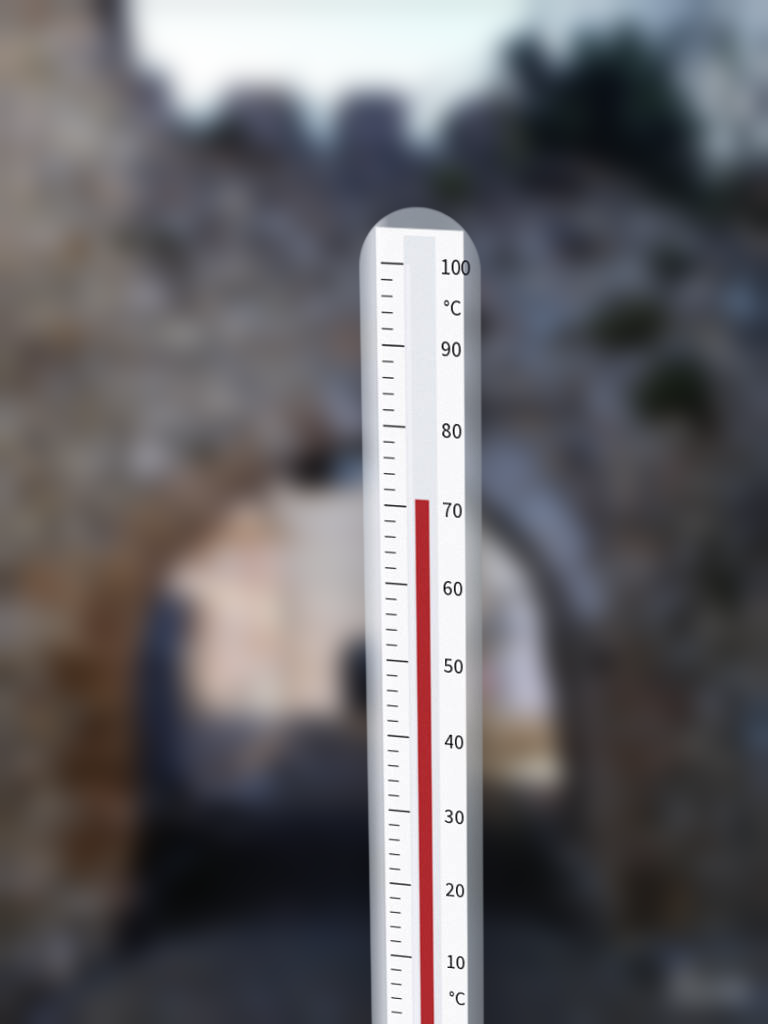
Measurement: 71 °C
